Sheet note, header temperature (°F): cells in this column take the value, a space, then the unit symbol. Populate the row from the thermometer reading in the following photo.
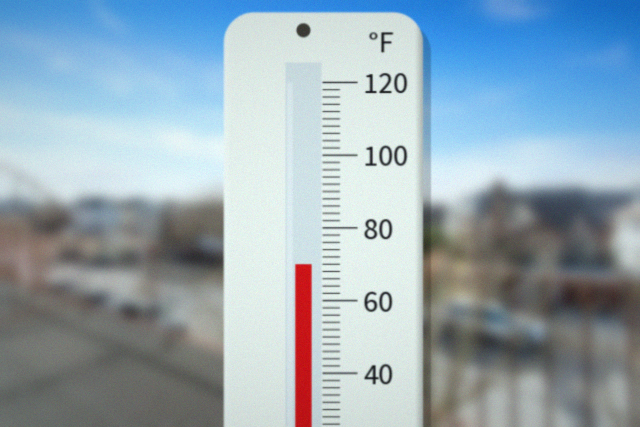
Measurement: 70 °F
